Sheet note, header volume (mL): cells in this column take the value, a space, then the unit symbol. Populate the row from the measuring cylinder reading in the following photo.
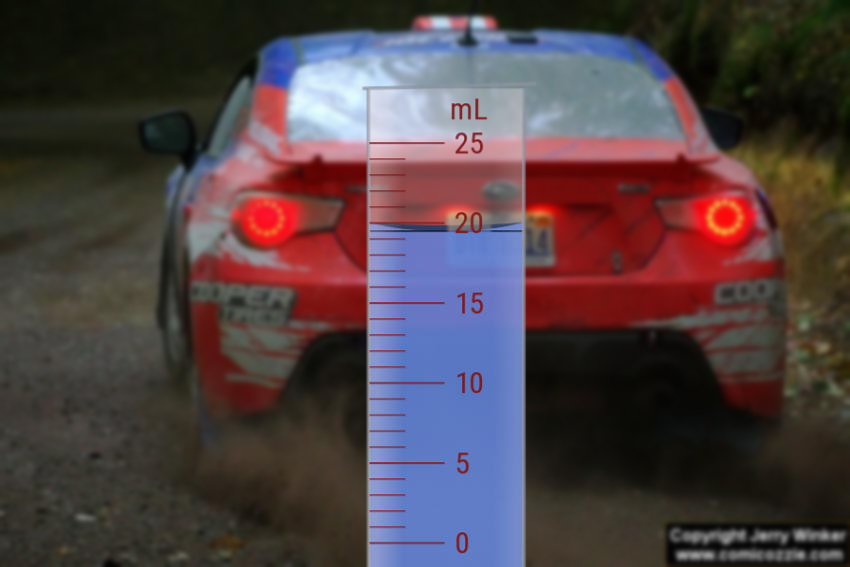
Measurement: 19.5 mL
